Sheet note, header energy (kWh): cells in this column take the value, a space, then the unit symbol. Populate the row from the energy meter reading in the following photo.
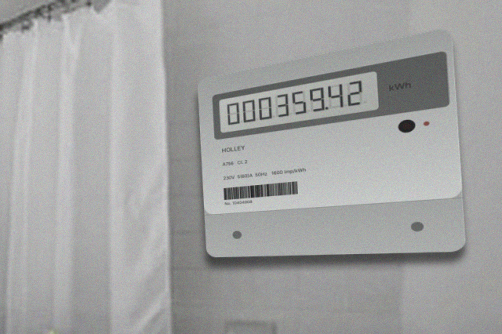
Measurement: 359.42 kWh
